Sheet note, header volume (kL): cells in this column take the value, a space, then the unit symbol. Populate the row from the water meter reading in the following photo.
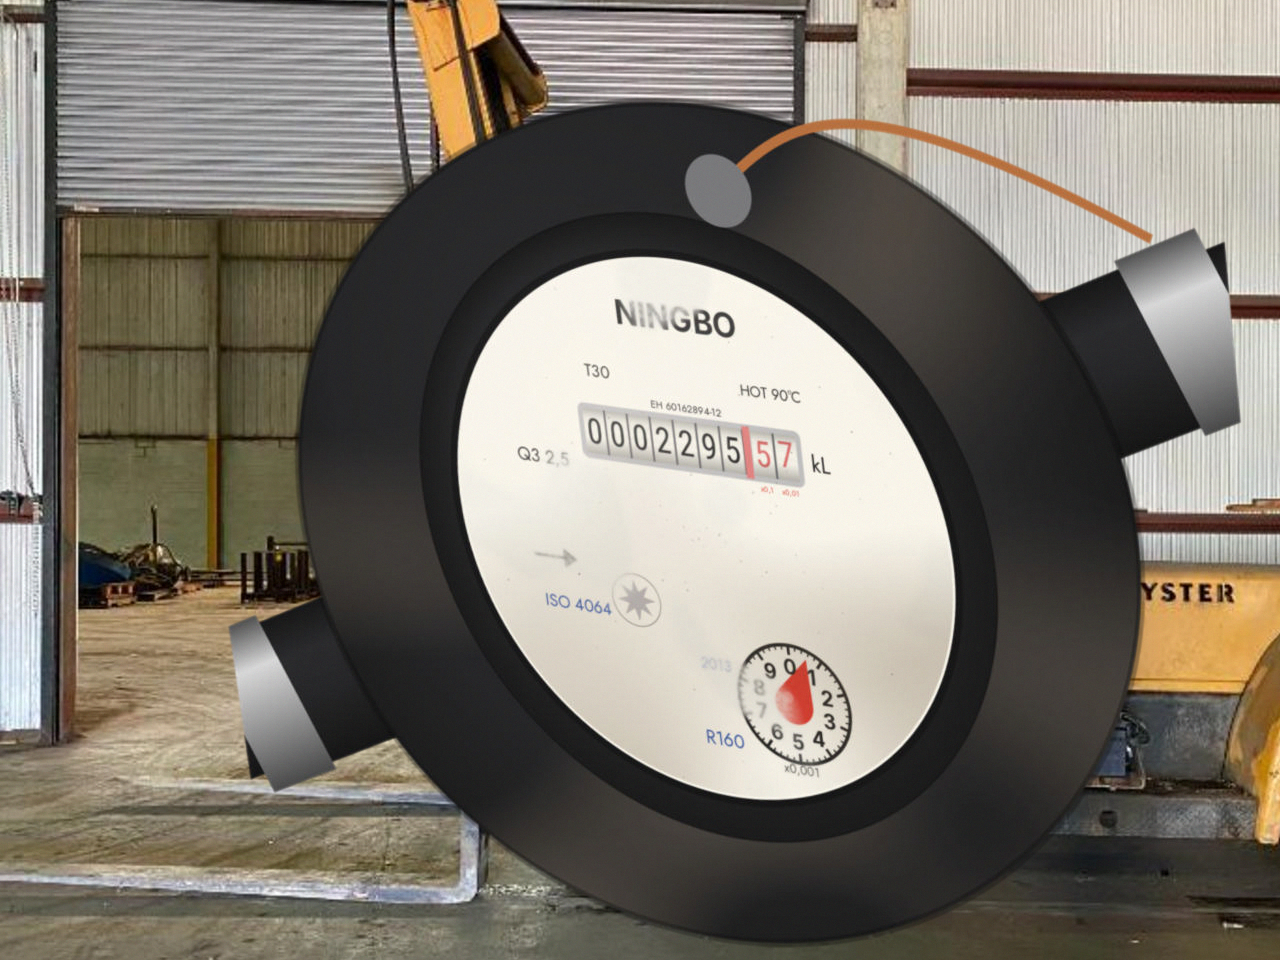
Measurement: 2295.570 kL
